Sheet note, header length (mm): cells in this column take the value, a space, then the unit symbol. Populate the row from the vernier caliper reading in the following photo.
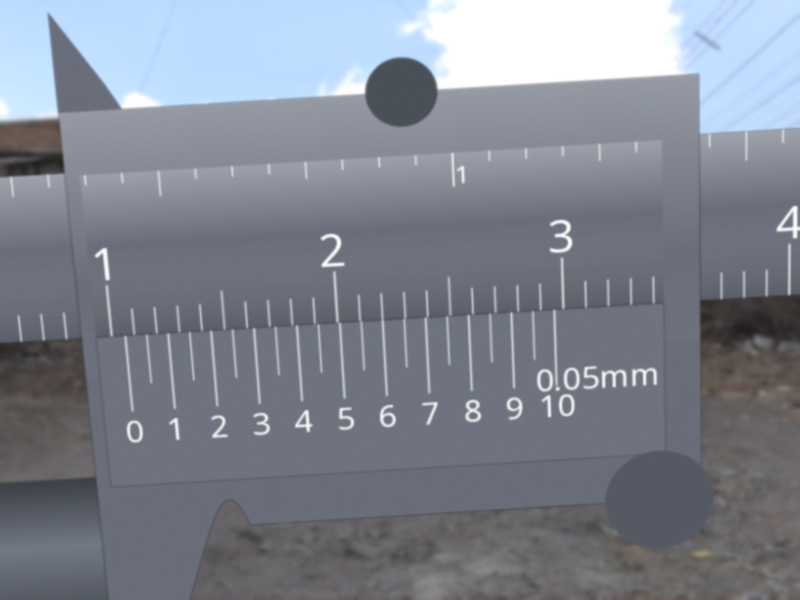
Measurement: 10.6 mm
